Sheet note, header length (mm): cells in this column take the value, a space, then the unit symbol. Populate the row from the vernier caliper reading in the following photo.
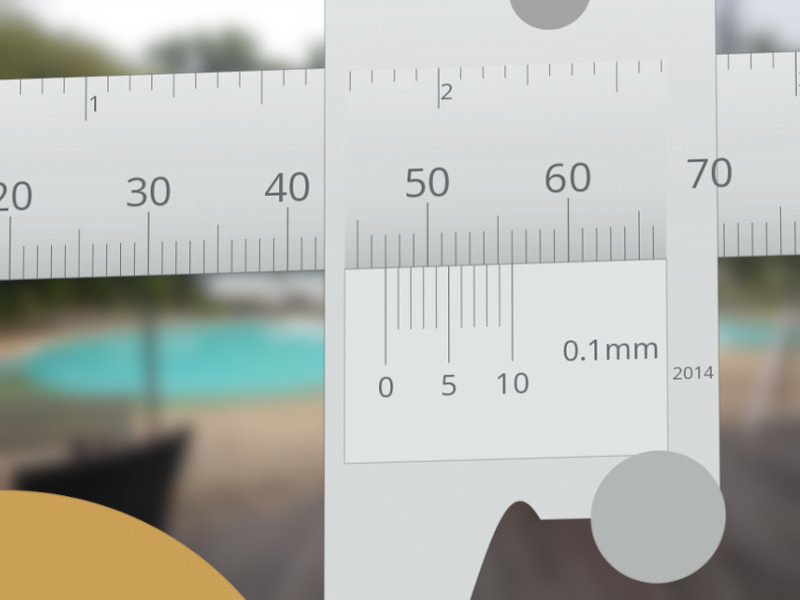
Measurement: 47.0 mm
